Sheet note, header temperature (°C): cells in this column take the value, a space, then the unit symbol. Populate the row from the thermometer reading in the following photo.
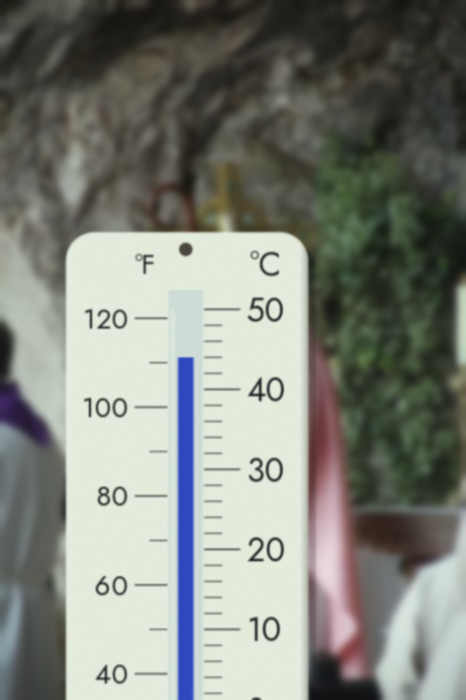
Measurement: 44 °C
